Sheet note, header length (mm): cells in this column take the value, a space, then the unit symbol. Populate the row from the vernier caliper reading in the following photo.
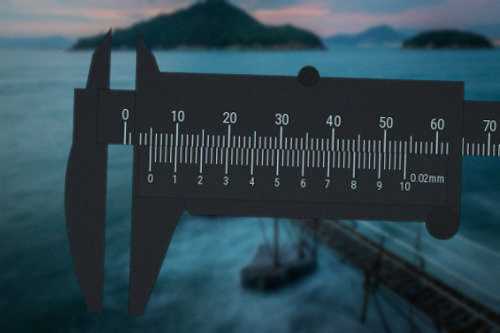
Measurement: 5.0 mm
